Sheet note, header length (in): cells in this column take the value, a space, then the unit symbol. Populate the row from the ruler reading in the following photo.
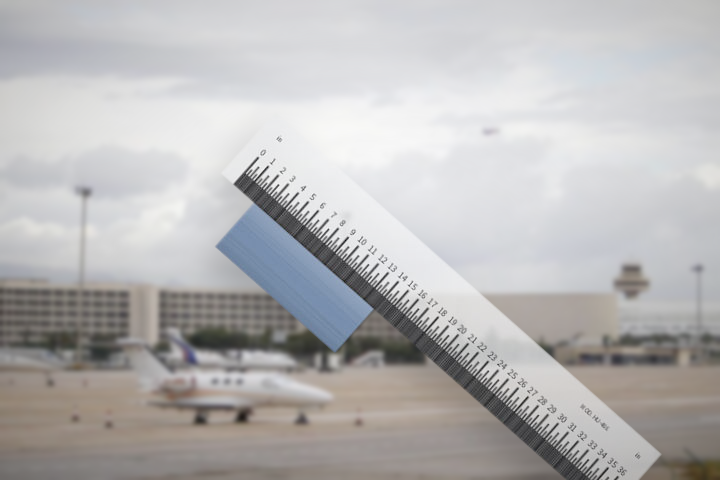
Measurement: 12 in
